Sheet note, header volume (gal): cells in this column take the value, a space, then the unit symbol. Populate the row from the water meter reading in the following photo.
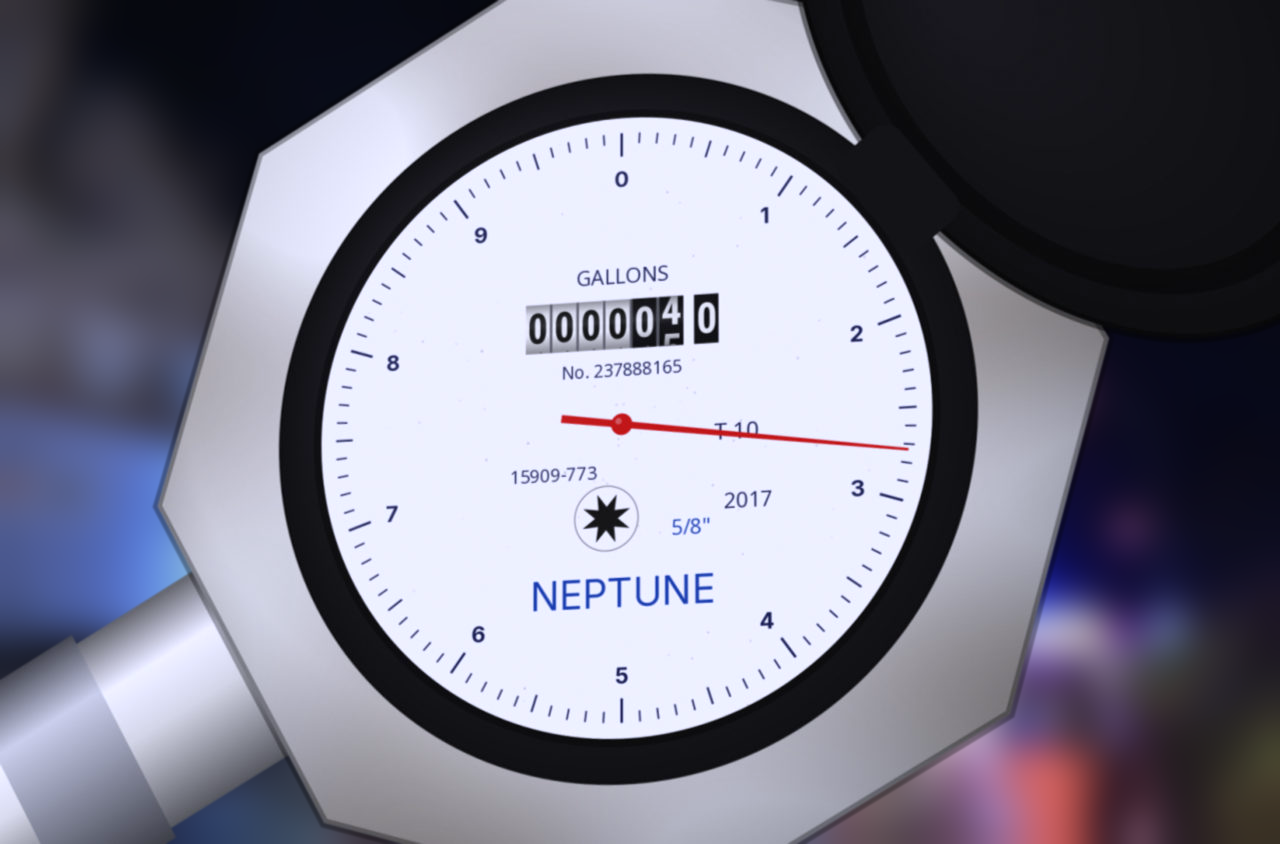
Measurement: 42.7 gal
